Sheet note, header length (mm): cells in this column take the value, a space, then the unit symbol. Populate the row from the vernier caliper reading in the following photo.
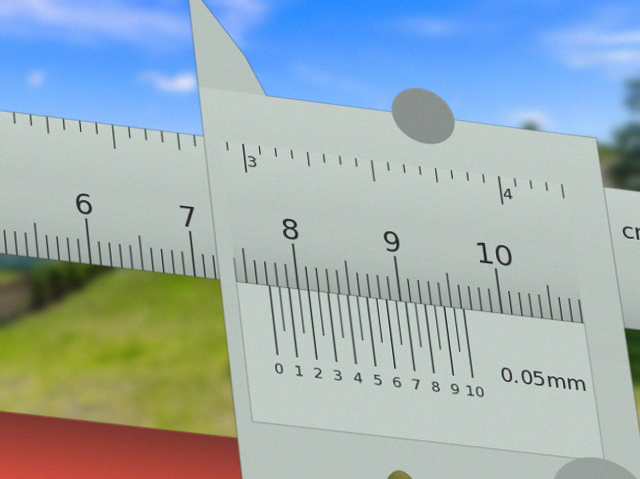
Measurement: 77.2 mm
